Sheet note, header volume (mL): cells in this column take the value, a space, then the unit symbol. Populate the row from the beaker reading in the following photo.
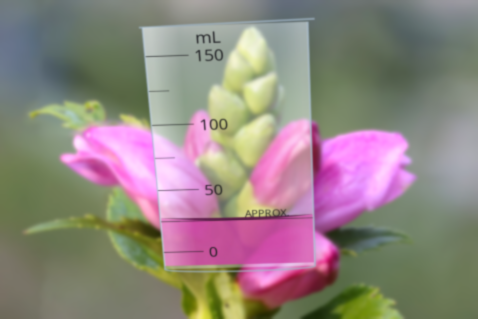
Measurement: 25 mL
